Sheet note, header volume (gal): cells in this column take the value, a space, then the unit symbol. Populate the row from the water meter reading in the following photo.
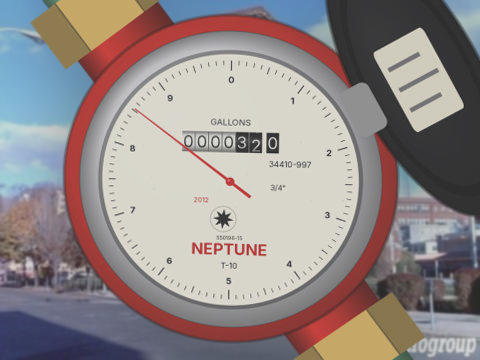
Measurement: 318.5 gal
